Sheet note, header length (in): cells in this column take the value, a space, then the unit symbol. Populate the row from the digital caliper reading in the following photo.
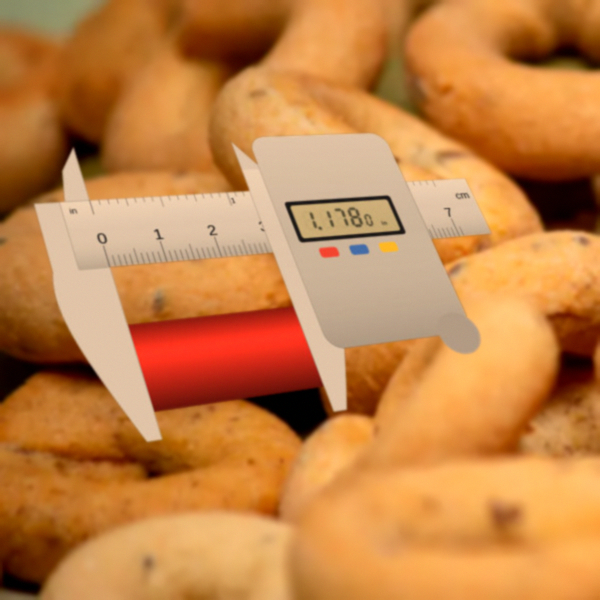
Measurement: 1.1780 in
